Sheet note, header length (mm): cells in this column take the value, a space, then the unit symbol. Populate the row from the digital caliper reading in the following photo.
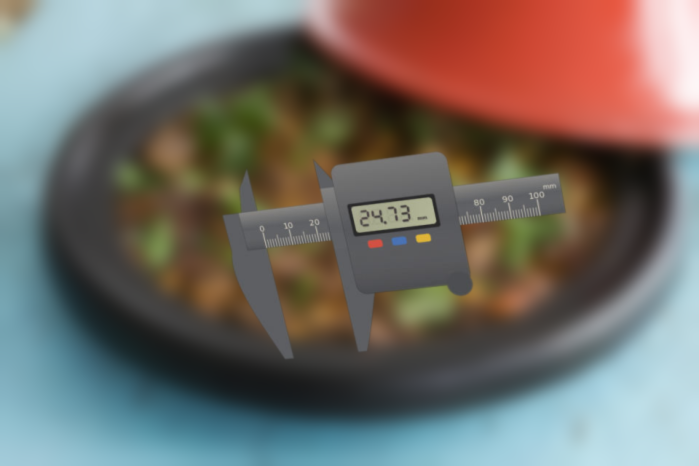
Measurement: 24.73 mm
